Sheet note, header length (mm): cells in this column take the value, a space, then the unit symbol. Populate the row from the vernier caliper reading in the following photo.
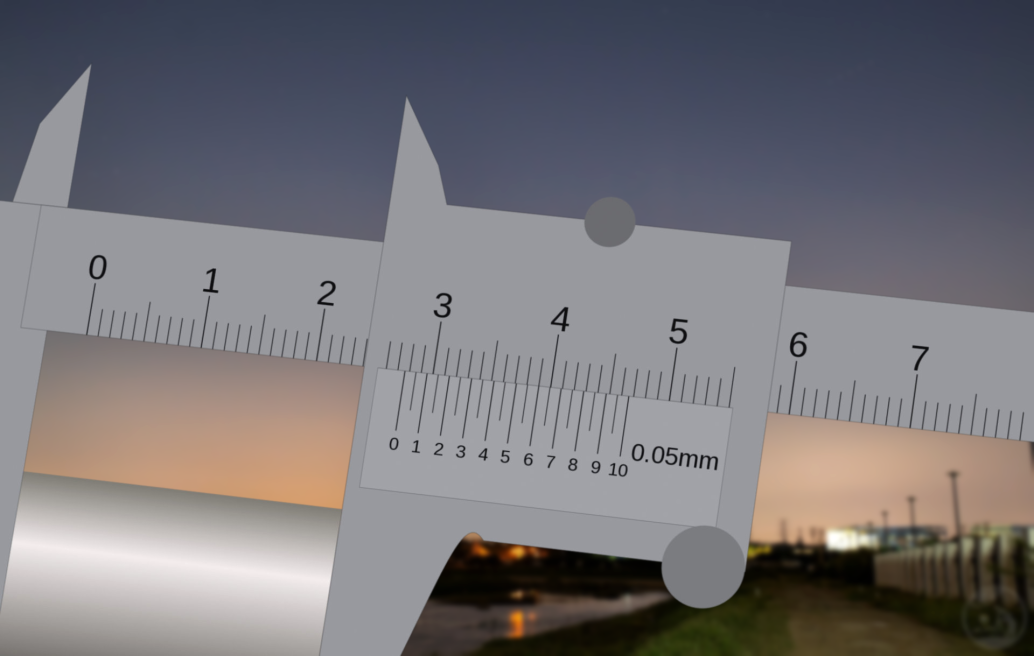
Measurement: 27.6 mm
